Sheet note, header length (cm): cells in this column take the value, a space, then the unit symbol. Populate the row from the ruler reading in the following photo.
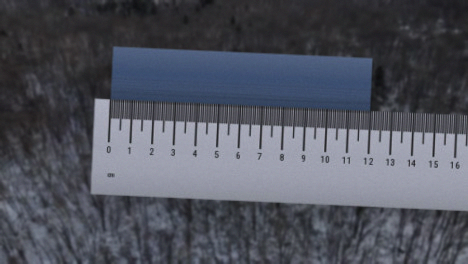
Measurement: 12 cm
